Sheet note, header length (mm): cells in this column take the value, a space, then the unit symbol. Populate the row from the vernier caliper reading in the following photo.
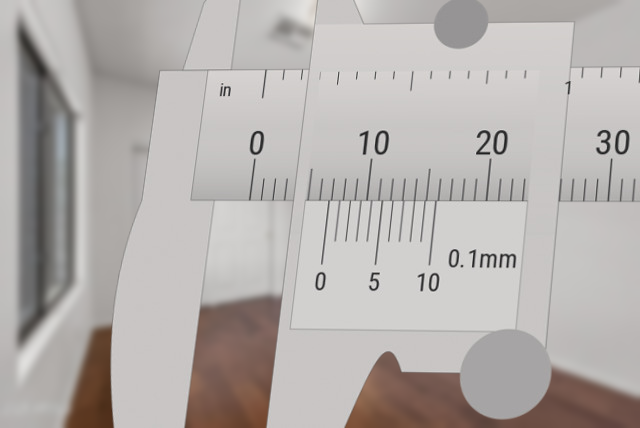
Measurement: 6.8 mm
